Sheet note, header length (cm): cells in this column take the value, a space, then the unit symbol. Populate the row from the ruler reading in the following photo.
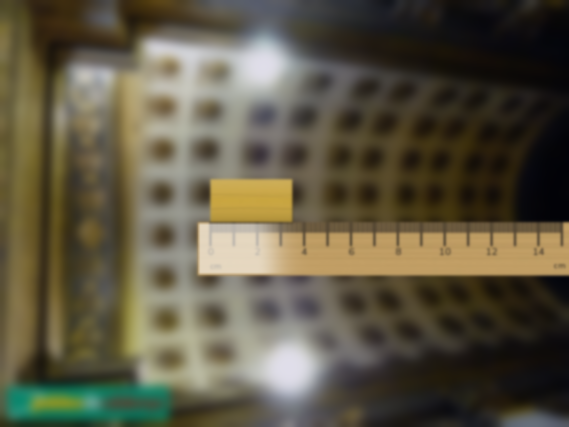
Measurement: 3.5 cm
